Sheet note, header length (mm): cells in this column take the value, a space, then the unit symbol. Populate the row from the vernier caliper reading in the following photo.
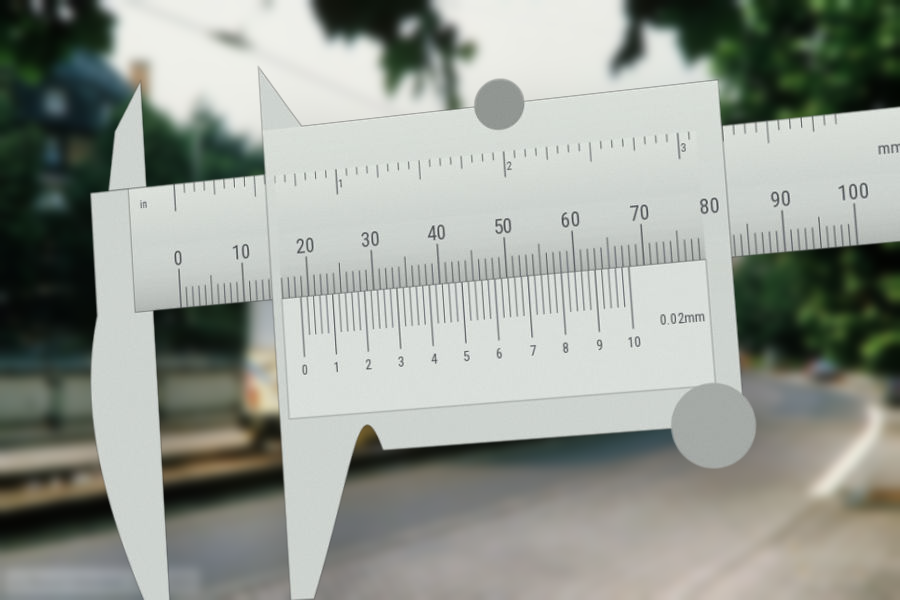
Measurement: 18.8 mm
